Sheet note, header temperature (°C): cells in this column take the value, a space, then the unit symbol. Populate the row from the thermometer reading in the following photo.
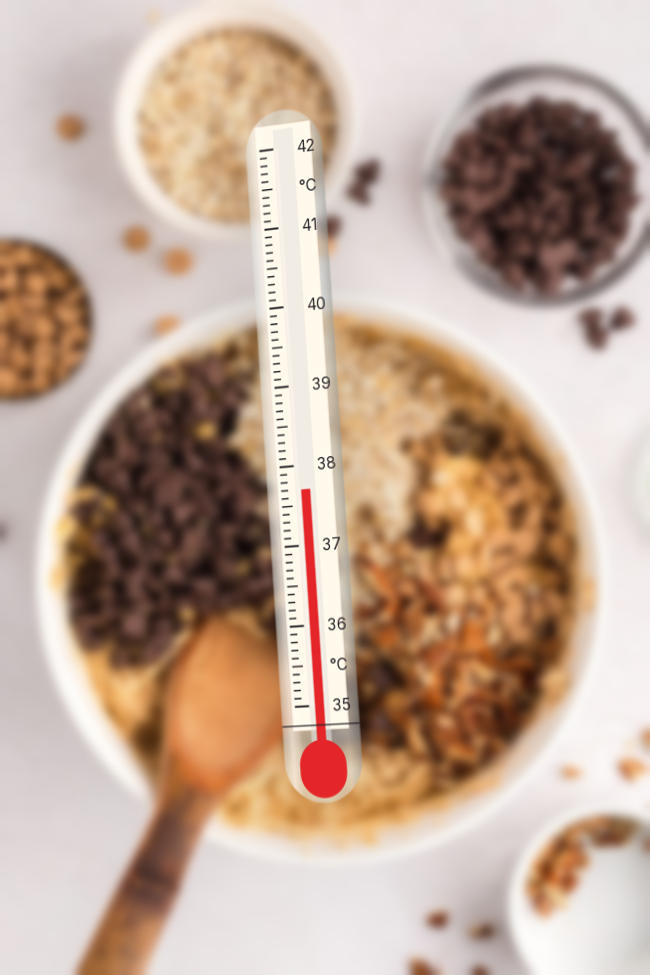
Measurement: 37.7 °C
